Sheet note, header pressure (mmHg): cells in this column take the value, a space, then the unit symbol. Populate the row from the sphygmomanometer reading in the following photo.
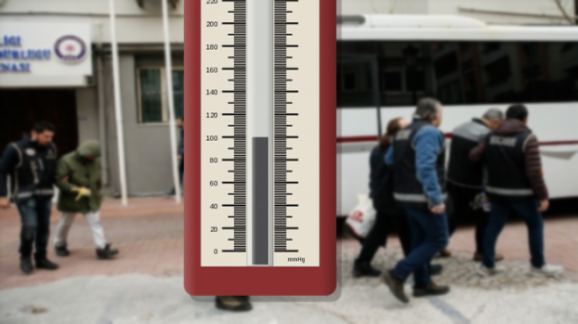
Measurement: 100 mmHg
